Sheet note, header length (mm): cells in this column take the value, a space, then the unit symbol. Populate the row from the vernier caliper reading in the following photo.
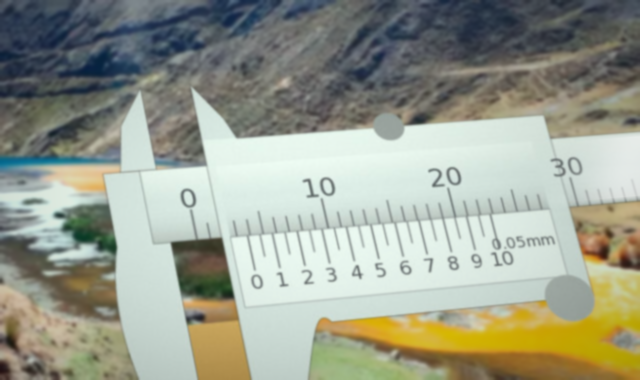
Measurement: 3.8 mm
